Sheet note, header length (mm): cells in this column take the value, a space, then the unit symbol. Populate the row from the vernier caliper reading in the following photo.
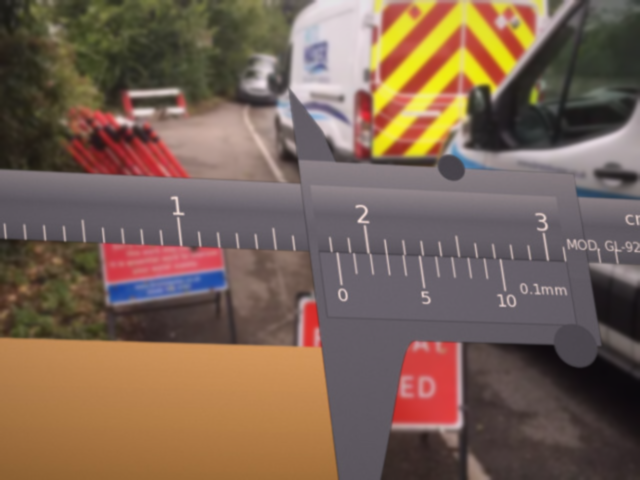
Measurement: 18.3 mm
